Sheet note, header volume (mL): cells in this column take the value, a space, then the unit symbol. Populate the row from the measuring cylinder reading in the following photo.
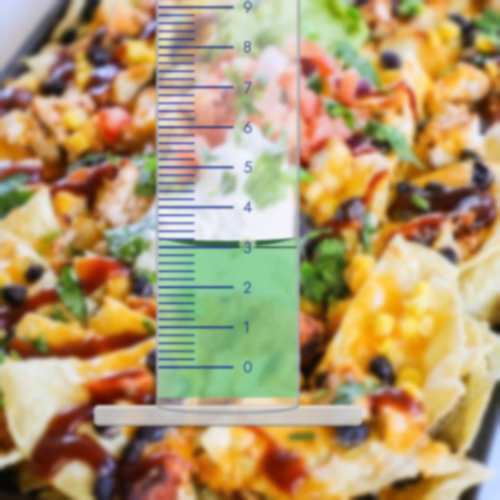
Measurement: 3 mL
